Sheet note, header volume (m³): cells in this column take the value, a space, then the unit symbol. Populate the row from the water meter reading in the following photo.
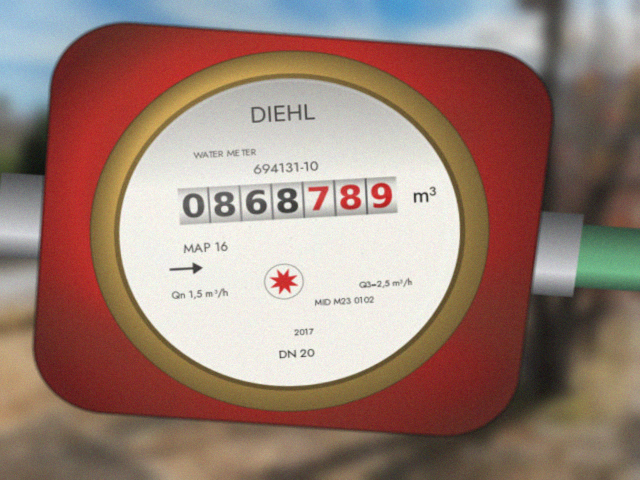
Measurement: 868.789 m³
